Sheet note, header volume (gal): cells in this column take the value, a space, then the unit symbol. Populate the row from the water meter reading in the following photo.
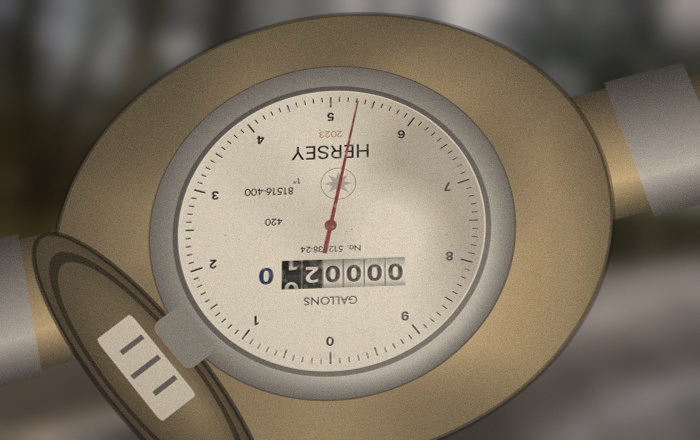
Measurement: 205.3 gal
